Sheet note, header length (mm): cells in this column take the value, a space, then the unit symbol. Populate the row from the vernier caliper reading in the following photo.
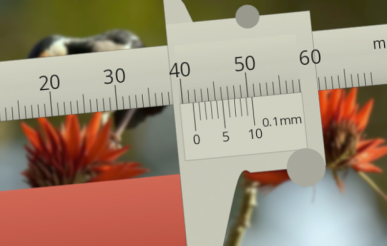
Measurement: 41.6 mm
